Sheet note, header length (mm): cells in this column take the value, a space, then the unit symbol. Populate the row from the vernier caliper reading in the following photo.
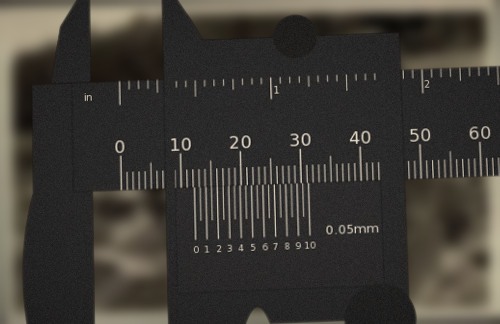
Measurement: 12.2 mm
